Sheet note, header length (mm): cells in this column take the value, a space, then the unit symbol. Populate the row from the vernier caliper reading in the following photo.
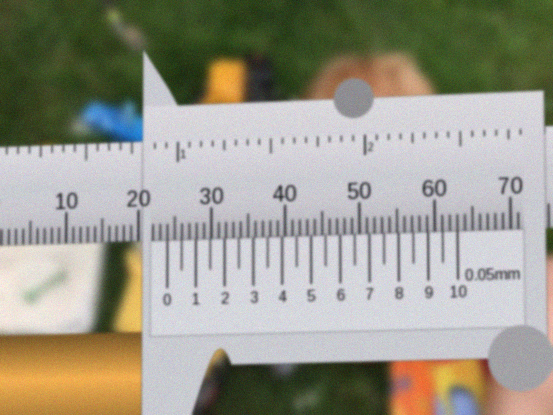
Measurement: 24.0 mm
